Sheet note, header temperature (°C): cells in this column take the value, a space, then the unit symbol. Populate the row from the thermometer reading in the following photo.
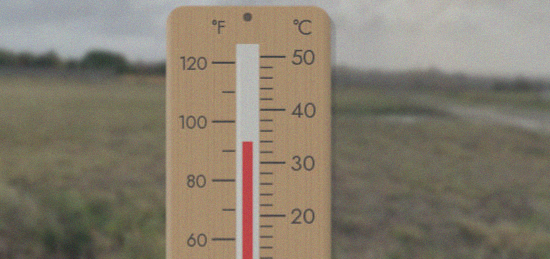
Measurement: 34 °C
